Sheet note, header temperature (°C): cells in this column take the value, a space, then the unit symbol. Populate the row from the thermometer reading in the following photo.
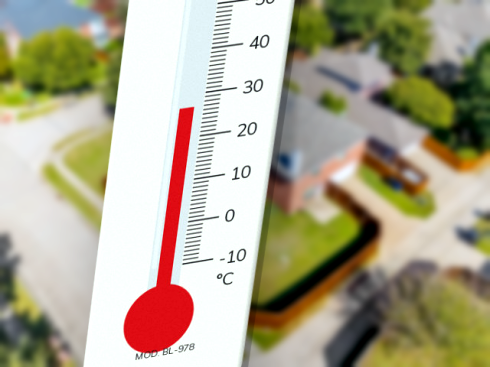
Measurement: 27 °C
